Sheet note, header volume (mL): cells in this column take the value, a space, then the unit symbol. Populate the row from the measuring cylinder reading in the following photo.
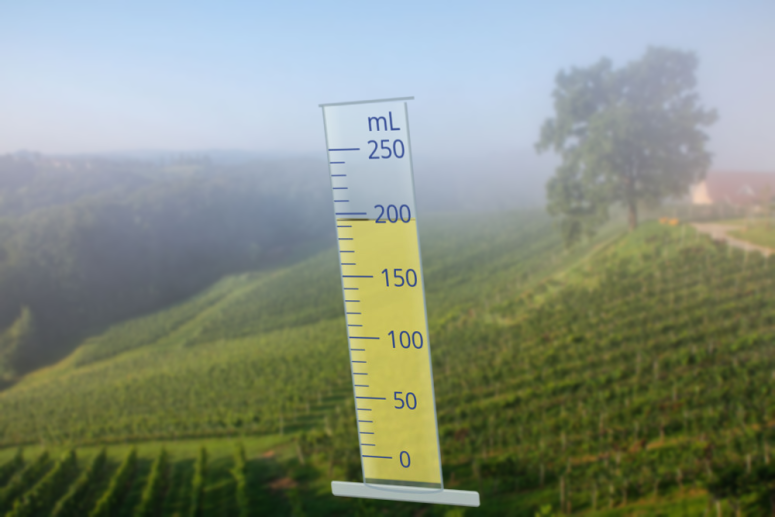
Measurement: 195 mL
